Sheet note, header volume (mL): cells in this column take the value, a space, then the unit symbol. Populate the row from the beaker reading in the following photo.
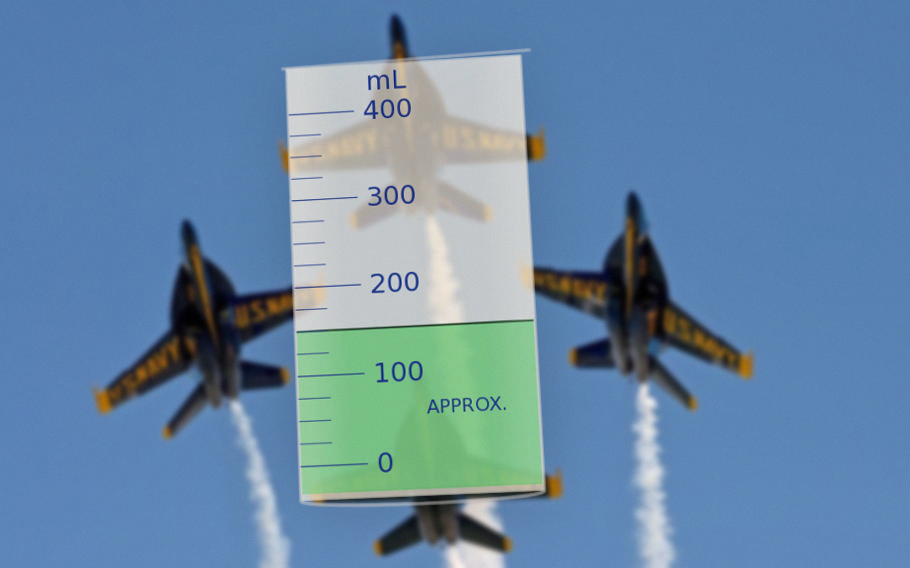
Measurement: 150 mL
